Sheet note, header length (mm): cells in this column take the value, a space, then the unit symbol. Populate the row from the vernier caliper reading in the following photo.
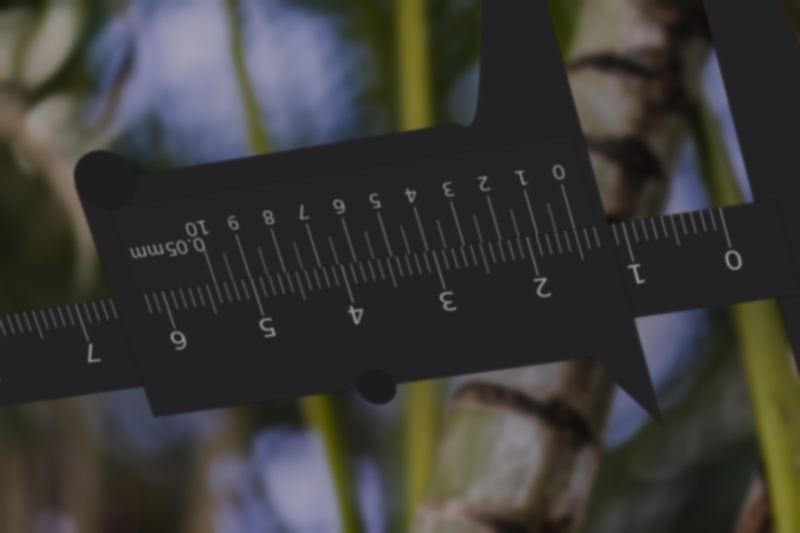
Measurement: 15.0 mm
